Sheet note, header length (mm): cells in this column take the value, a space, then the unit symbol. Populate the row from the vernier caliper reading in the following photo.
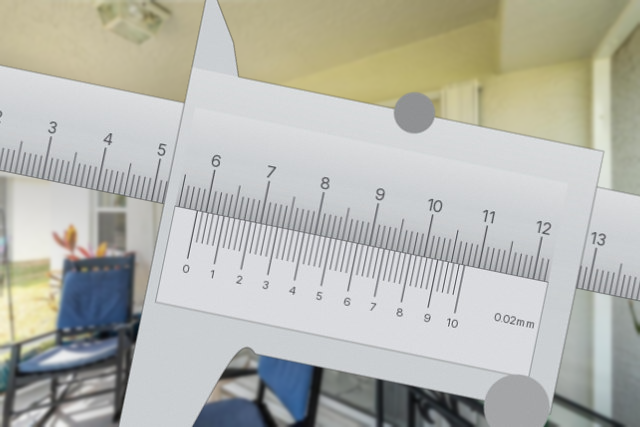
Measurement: 58.4 mm
